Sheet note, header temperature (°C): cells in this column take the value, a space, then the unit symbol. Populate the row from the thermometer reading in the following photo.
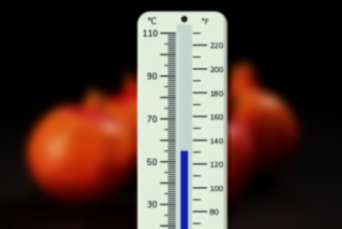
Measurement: 55 °C
